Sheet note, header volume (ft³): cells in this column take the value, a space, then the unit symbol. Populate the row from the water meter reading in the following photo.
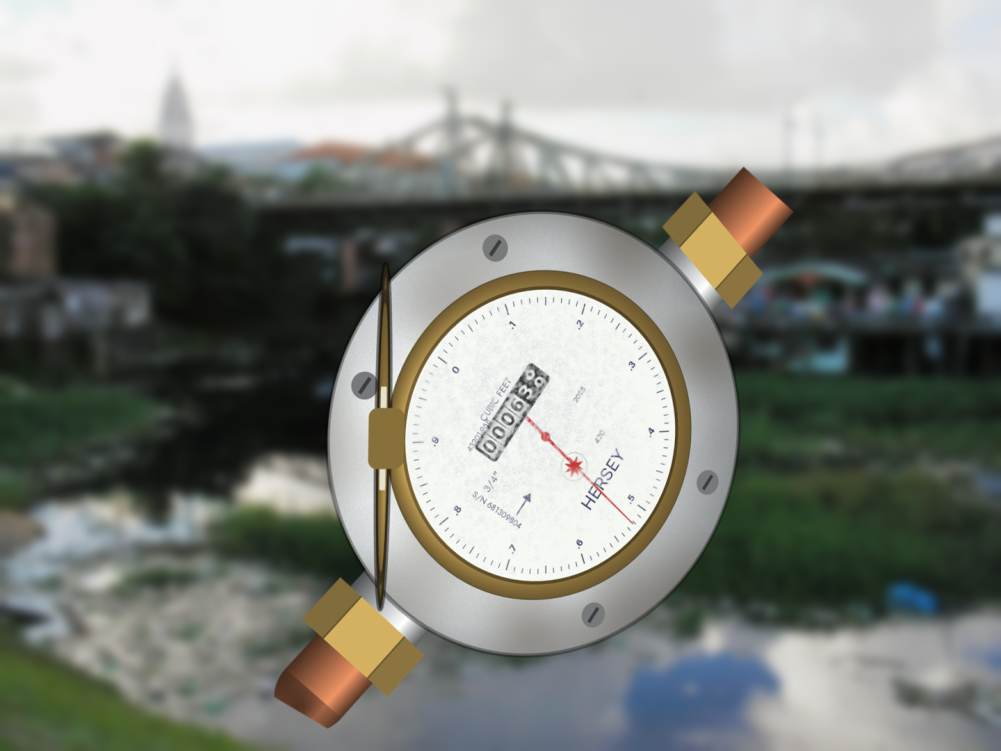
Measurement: 638.52 ft³
